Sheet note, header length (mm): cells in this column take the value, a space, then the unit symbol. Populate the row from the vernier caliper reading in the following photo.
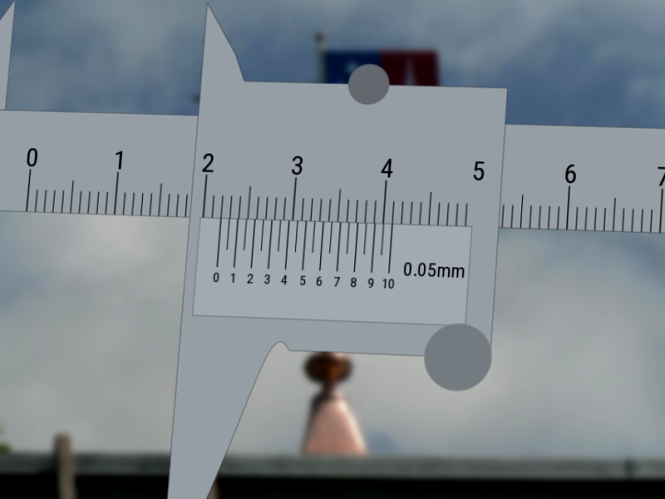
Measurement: 22.0 mm
